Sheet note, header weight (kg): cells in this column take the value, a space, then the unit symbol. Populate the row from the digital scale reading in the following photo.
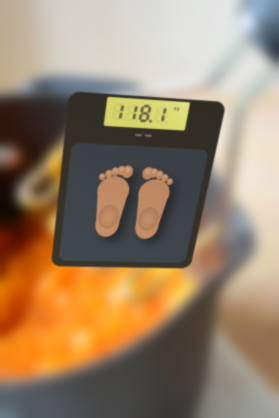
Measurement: 118.1 kg
